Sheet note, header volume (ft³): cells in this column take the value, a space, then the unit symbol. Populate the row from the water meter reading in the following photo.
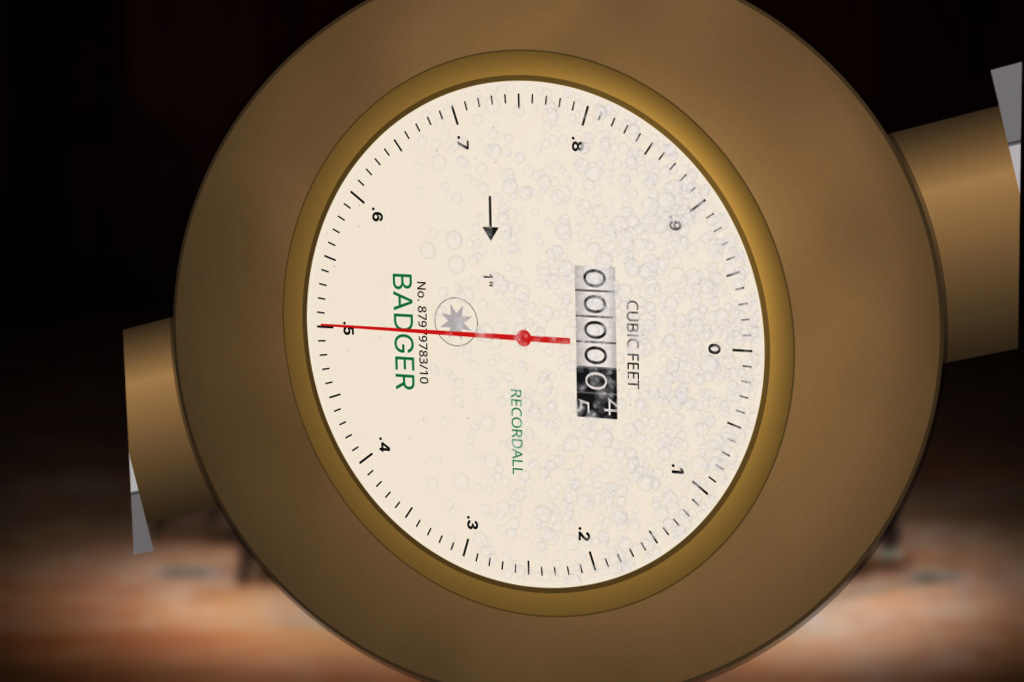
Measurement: 4.50 ft³
